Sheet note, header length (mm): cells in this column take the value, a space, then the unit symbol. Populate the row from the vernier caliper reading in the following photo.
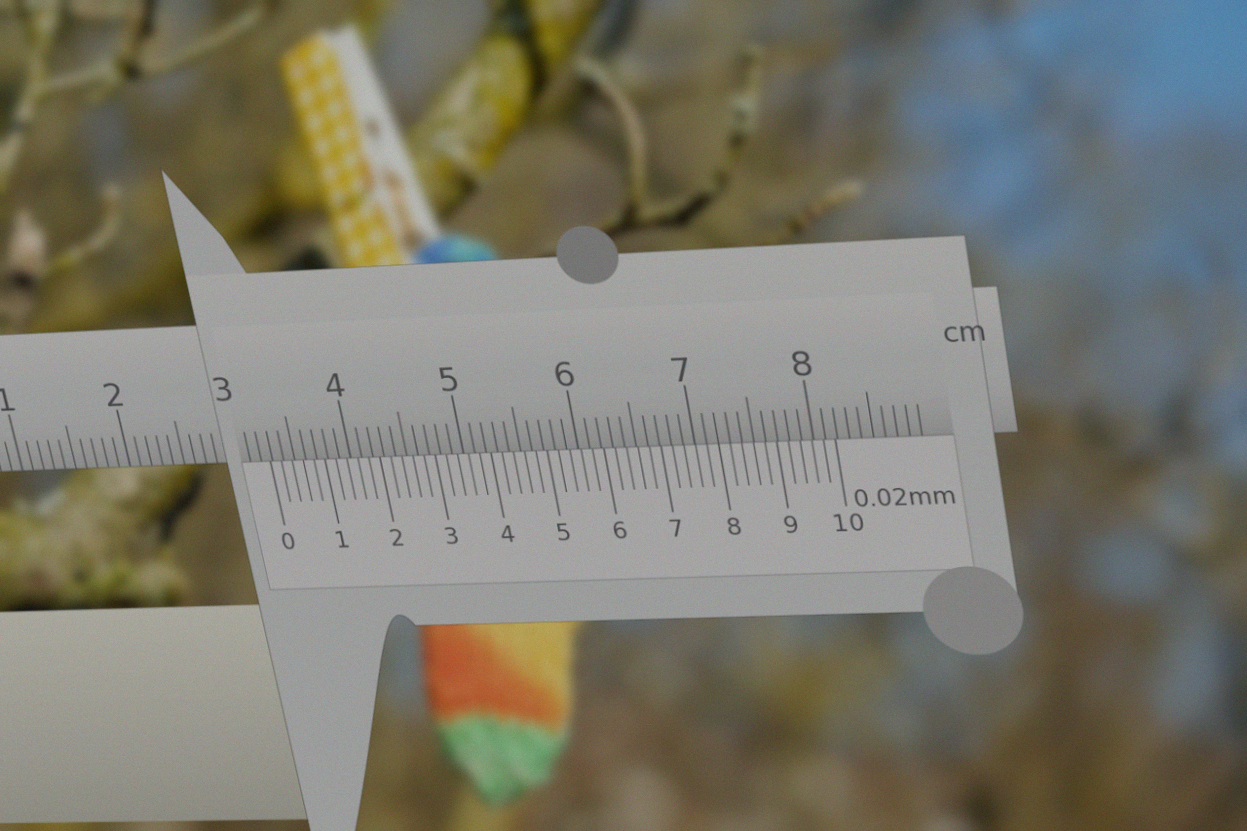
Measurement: 32.8 mm
